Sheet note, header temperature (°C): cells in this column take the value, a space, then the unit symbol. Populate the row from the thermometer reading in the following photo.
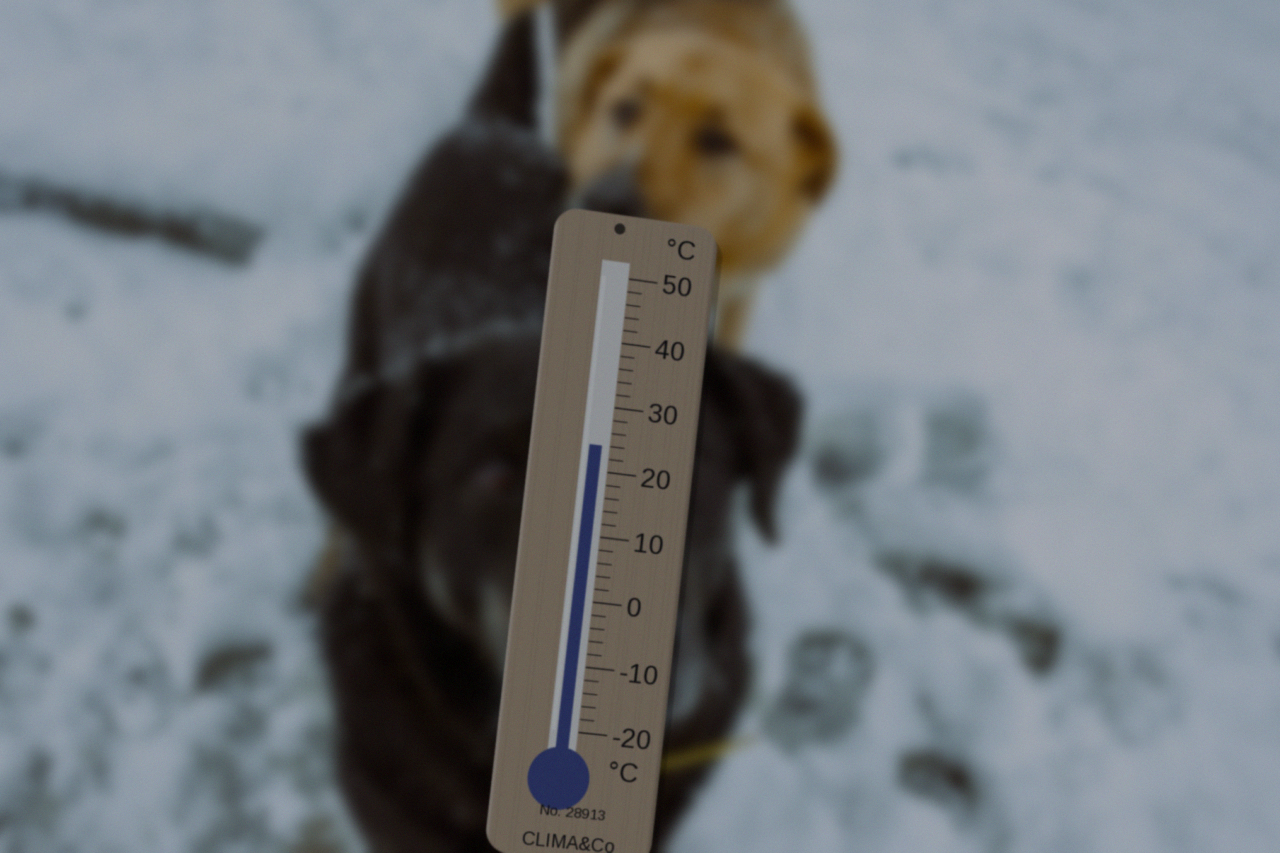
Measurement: 24 °C
